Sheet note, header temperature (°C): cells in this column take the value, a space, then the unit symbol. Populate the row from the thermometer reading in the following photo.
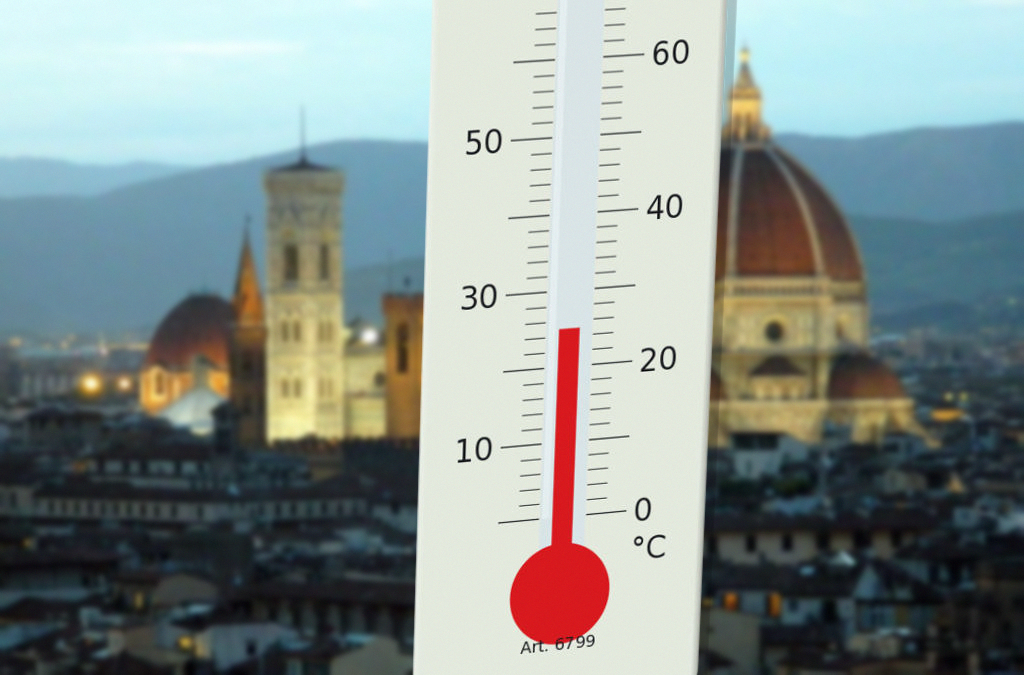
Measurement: 25 °C
